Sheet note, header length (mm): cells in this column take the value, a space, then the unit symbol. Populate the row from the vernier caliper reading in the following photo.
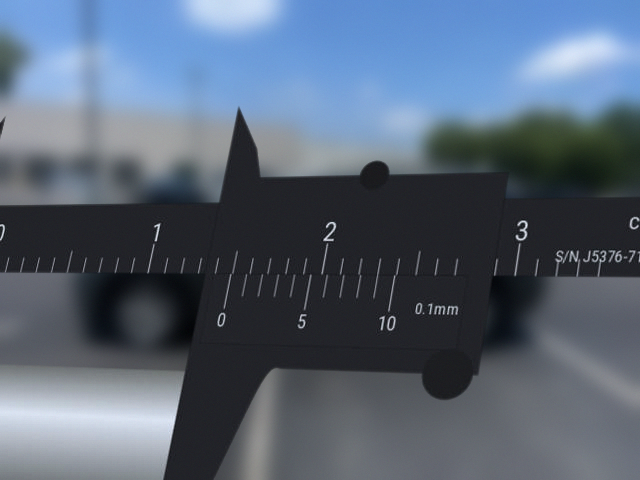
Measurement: 14.9 mm
